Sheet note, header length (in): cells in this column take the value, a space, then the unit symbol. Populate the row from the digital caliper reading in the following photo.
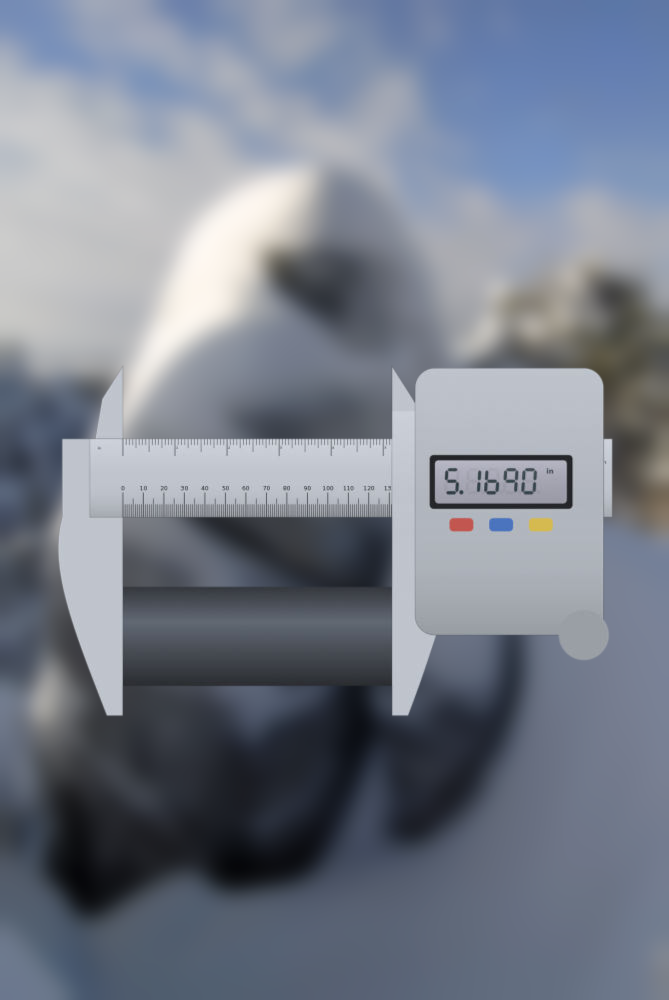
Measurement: 5.1690 in
